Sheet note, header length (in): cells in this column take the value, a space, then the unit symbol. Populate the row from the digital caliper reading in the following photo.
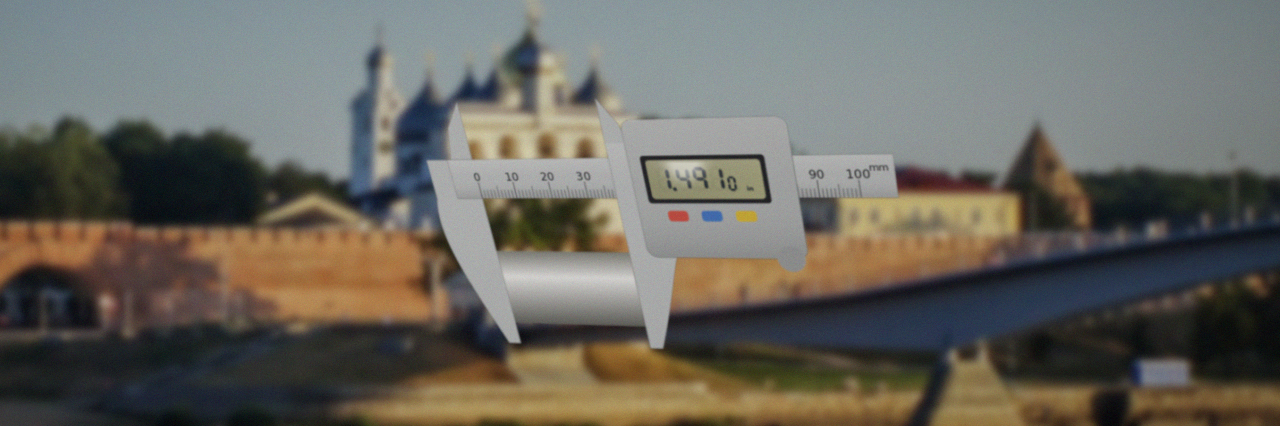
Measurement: 1.4910 in
